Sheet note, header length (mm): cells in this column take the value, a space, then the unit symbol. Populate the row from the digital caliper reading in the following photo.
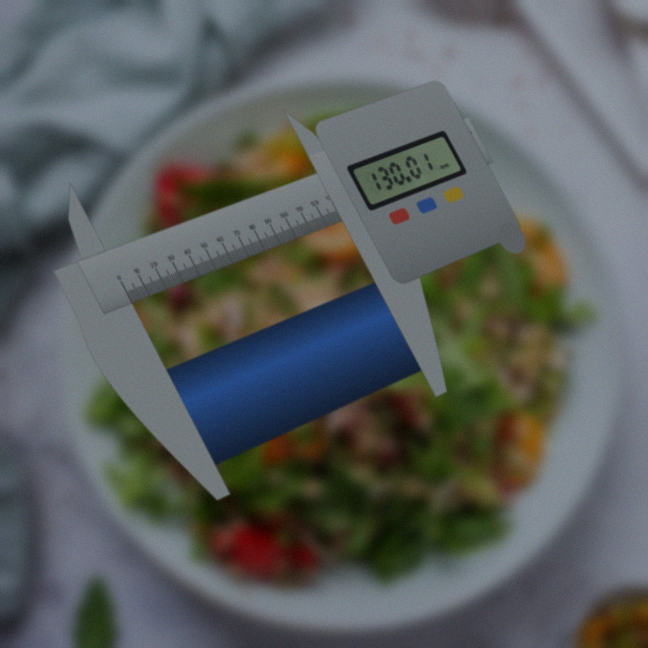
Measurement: 130.01 mm
